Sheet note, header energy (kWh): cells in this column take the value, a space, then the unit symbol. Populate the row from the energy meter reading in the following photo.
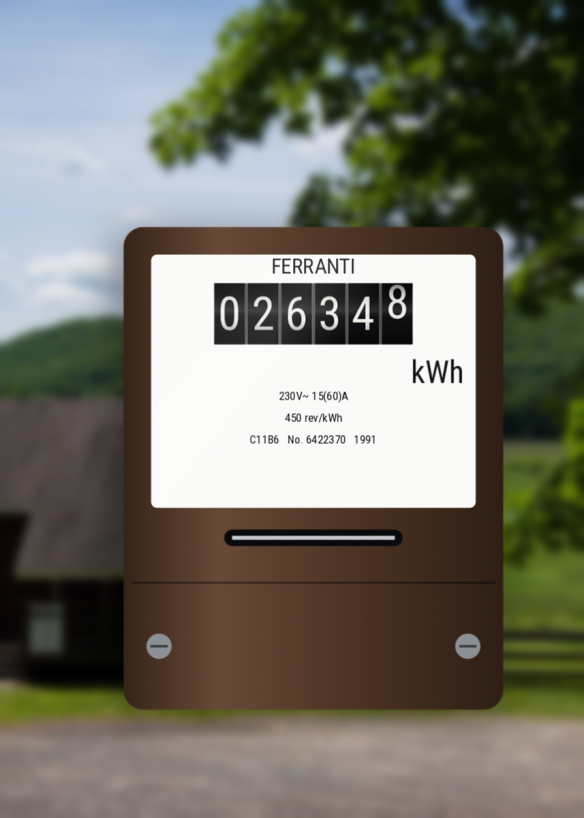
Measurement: 26348 kWh
